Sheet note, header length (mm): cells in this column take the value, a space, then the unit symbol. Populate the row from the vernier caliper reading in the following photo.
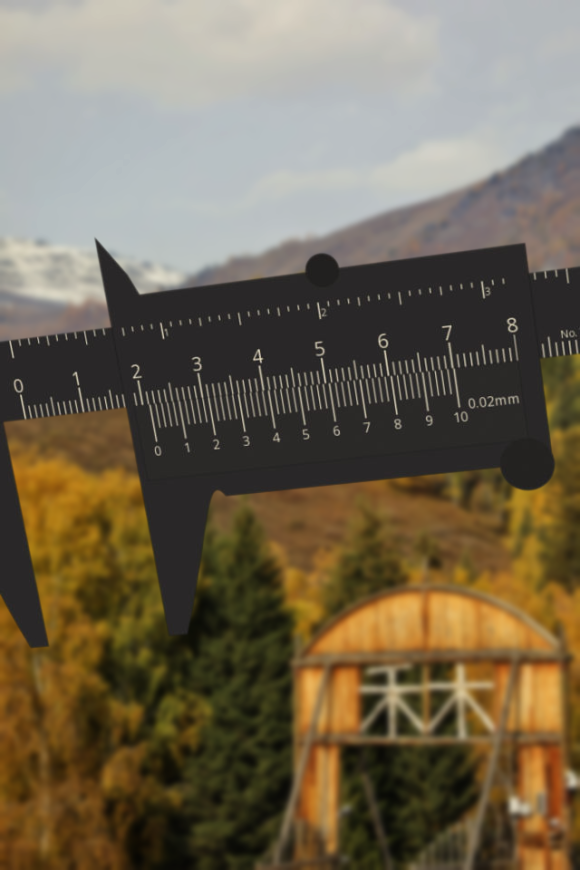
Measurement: 21.2 mm
